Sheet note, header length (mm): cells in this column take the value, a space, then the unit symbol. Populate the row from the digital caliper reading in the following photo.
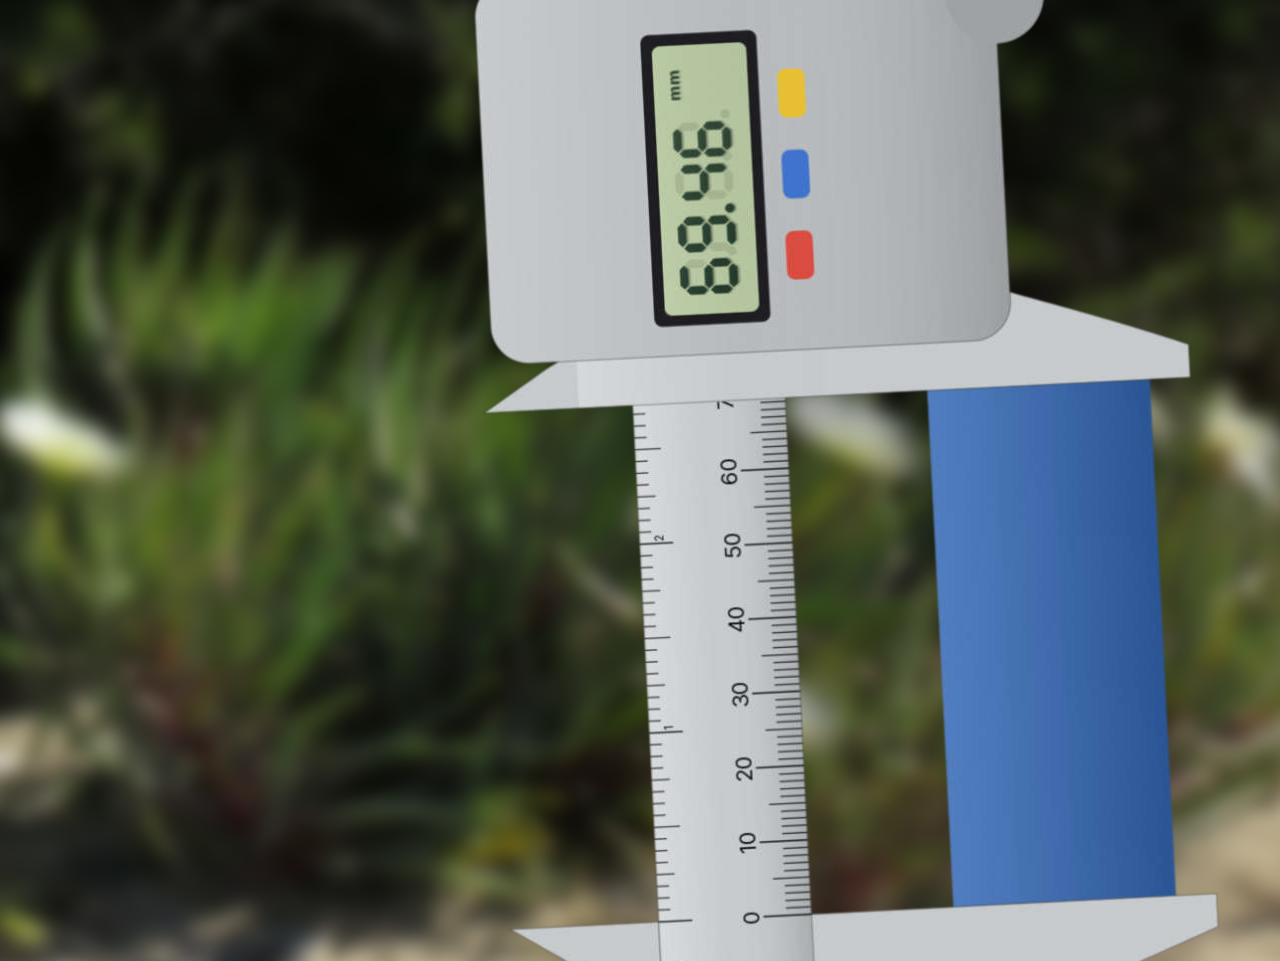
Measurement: 69.46 mm
